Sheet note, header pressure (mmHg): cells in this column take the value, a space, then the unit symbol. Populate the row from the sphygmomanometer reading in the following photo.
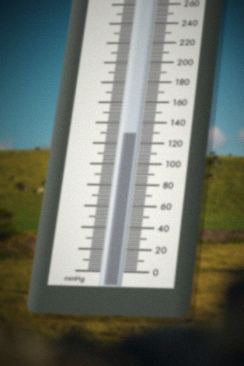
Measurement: 130 mmHg
